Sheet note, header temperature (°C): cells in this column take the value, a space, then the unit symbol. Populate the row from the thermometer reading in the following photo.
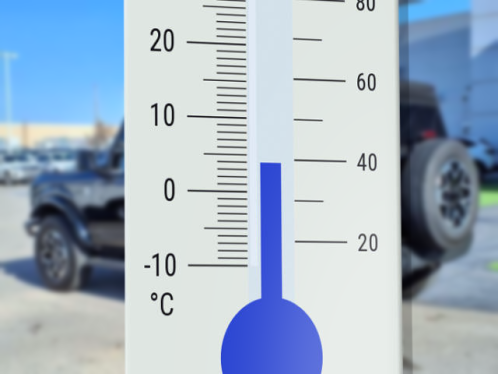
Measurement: 4 °C
